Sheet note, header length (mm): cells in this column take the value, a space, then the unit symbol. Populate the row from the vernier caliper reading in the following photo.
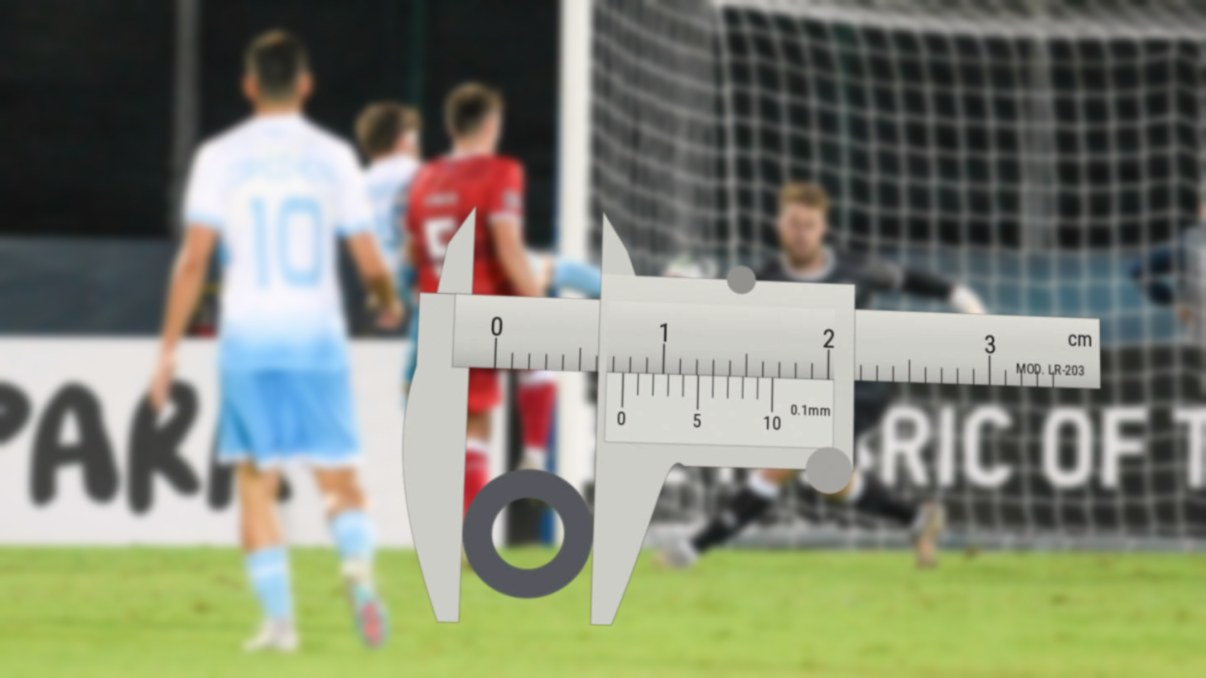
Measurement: 7.6 mm
